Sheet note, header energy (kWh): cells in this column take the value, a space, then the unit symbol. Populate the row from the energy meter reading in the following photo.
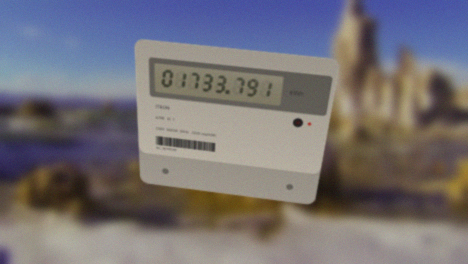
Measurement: 1733.791 kWh
